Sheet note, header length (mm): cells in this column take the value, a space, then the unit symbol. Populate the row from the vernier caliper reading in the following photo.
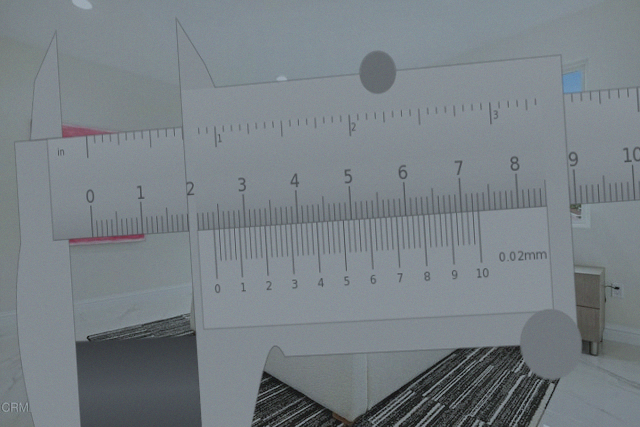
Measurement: 24.0 mm
